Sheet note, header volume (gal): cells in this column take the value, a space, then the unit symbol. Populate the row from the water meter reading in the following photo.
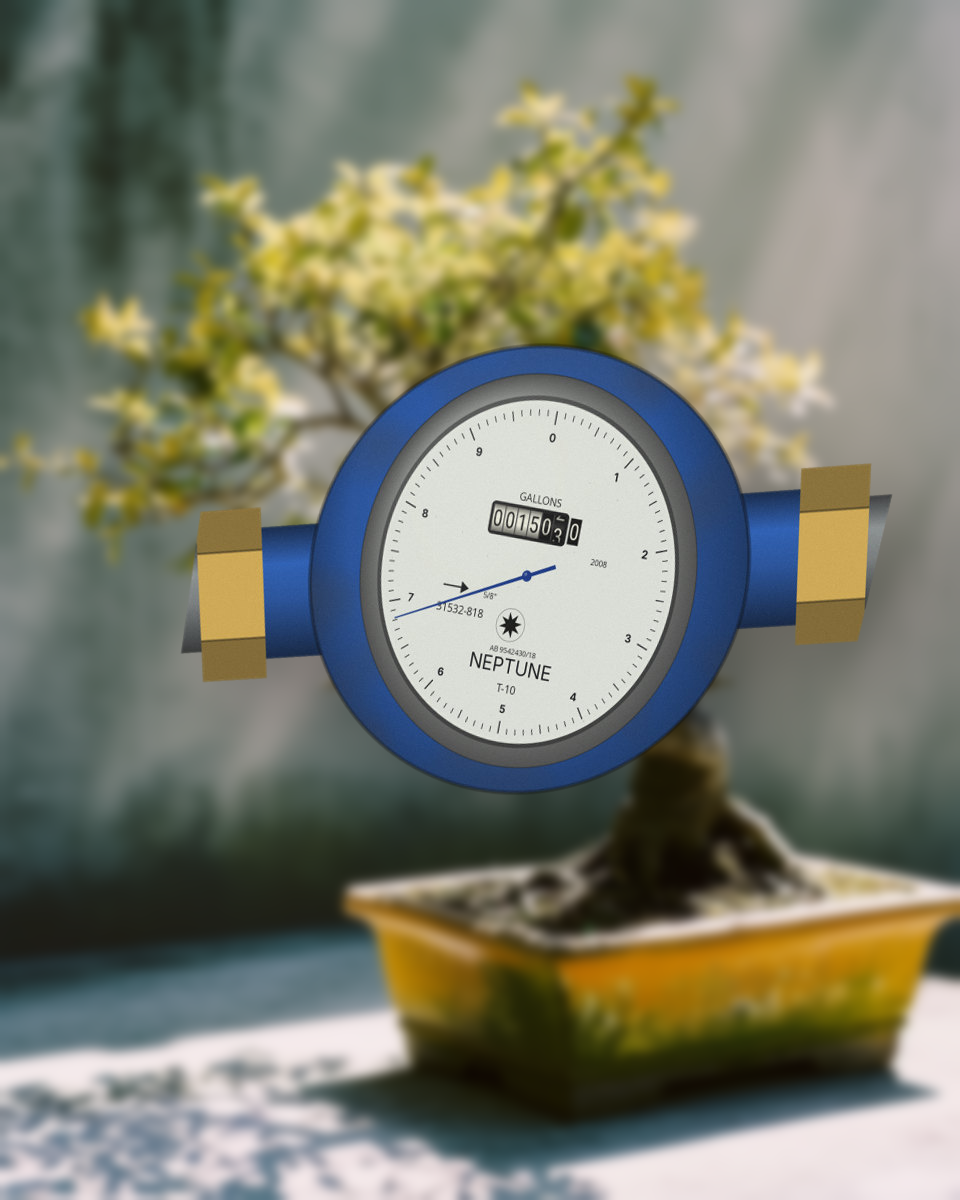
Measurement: 15026.8 gal
